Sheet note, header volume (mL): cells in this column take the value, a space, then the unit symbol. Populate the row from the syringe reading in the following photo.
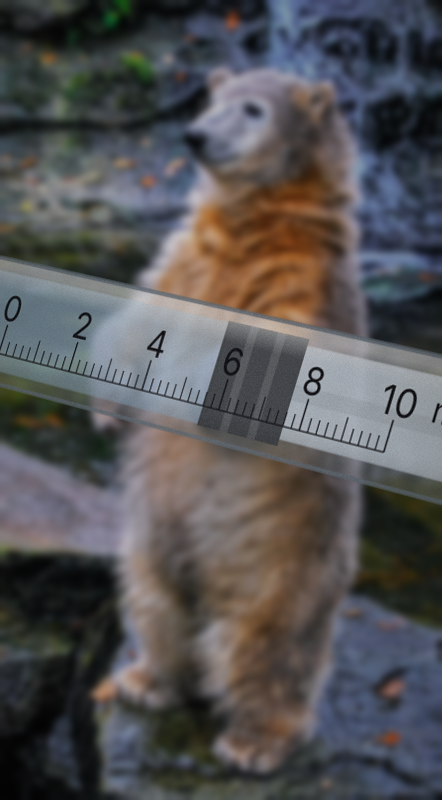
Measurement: 5.6 mL
